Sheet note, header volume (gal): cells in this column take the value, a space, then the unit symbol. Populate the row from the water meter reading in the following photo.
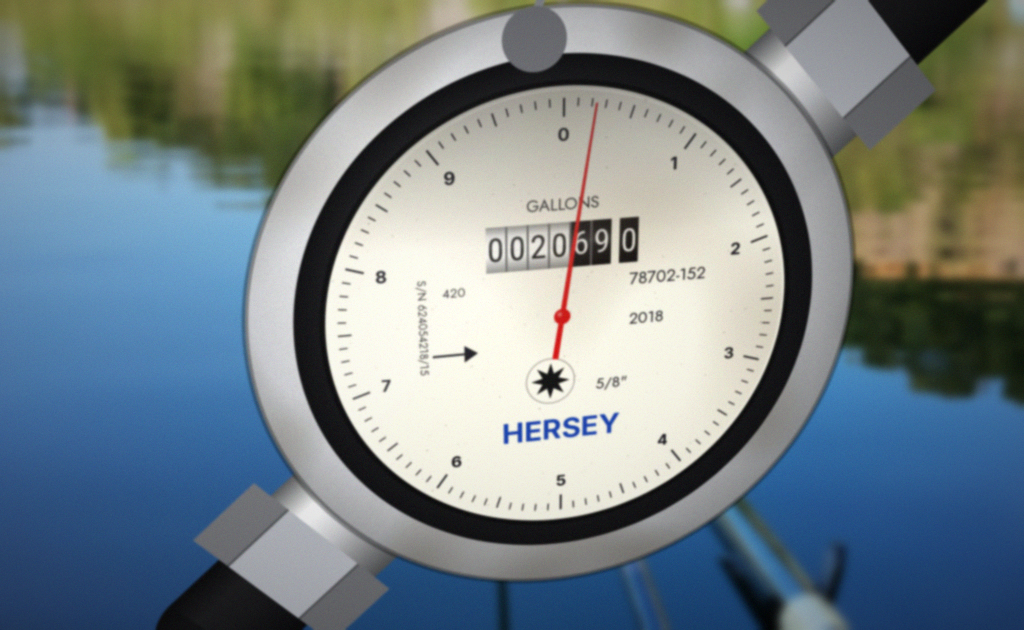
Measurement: 20690.2 gal
